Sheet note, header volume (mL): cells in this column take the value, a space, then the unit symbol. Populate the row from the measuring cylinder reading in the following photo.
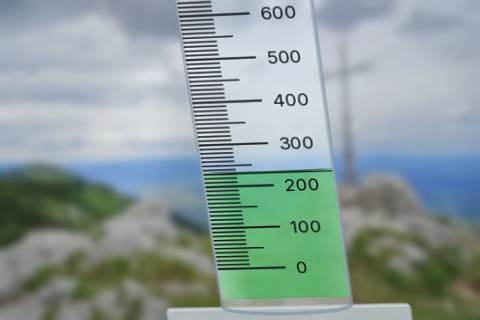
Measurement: 230 mL
